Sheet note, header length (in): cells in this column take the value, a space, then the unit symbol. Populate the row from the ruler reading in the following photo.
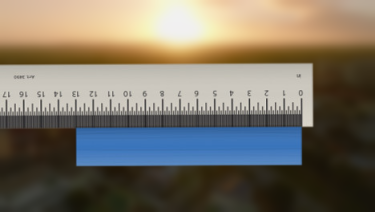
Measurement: 13 in
